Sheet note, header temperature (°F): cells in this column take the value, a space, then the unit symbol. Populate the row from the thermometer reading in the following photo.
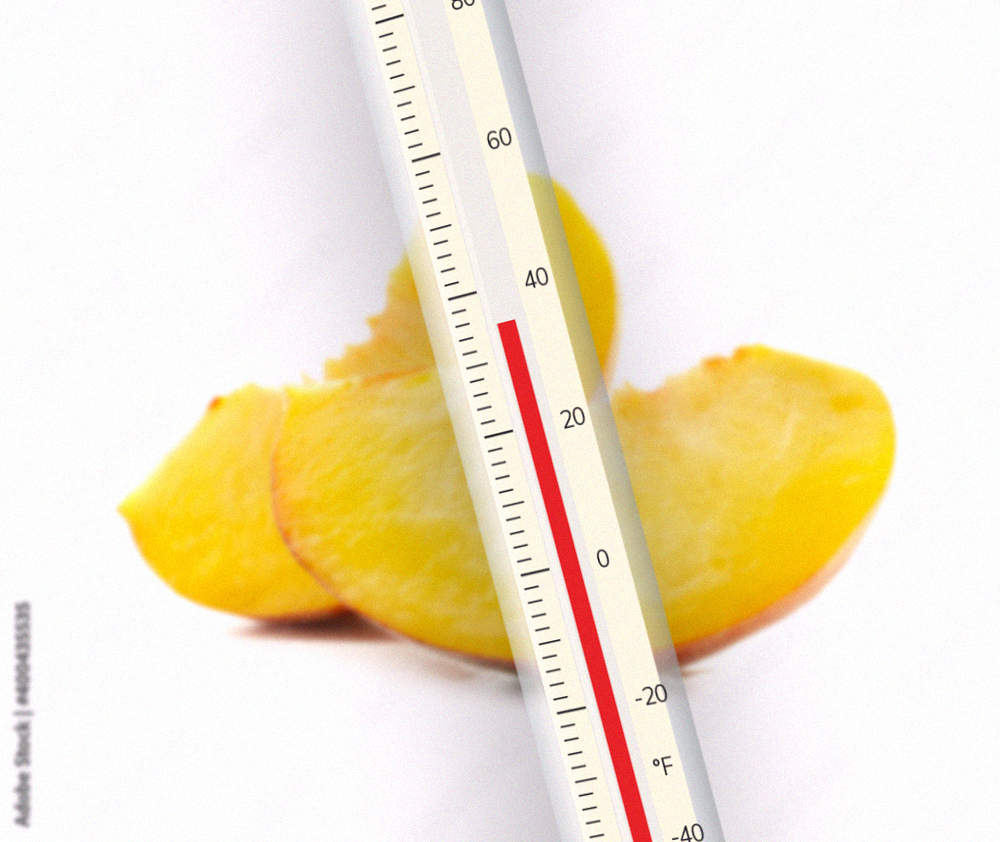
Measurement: 35 °F
